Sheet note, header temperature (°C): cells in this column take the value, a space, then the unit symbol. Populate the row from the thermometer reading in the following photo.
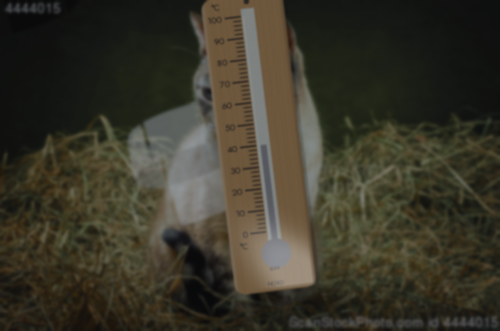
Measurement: 40 °C
